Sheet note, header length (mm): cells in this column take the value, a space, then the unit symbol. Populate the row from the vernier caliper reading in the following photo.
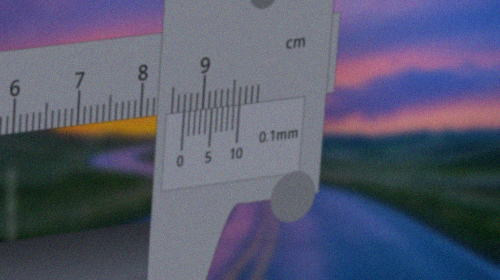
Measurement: 87.0 mm
